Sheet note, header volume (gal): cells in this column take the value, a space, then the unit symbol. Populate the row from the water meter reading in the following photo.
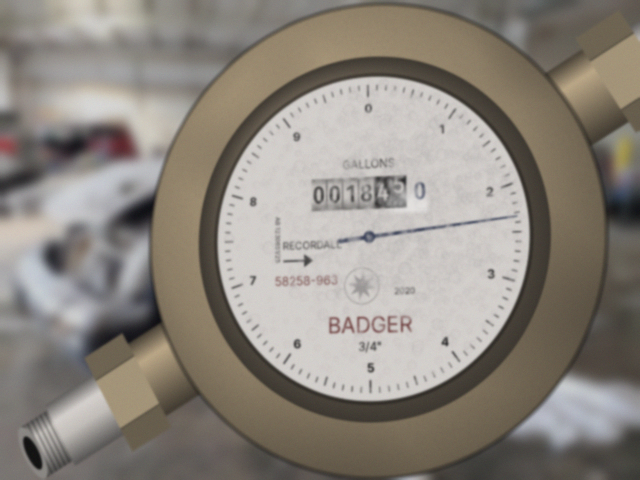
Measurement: 18452.3 gal
